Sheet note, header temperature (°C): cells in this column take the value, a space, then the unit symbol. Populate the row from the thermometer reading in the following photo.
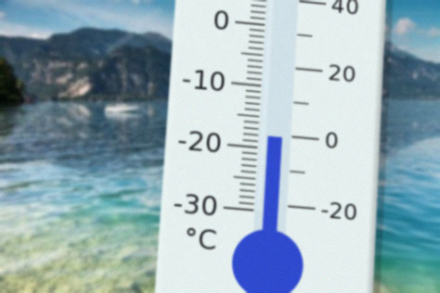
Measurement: -18 °C
